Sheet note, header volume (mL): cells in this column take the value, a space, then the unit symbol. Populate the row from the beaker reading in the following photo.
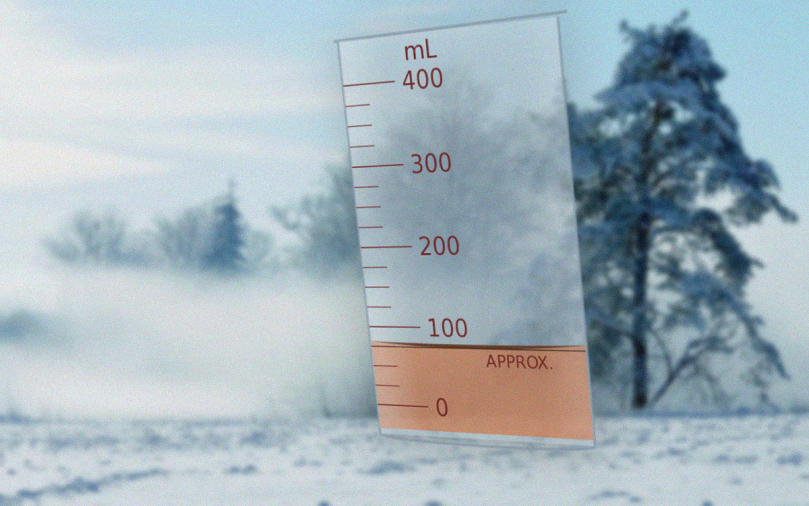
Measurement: 75 mL
